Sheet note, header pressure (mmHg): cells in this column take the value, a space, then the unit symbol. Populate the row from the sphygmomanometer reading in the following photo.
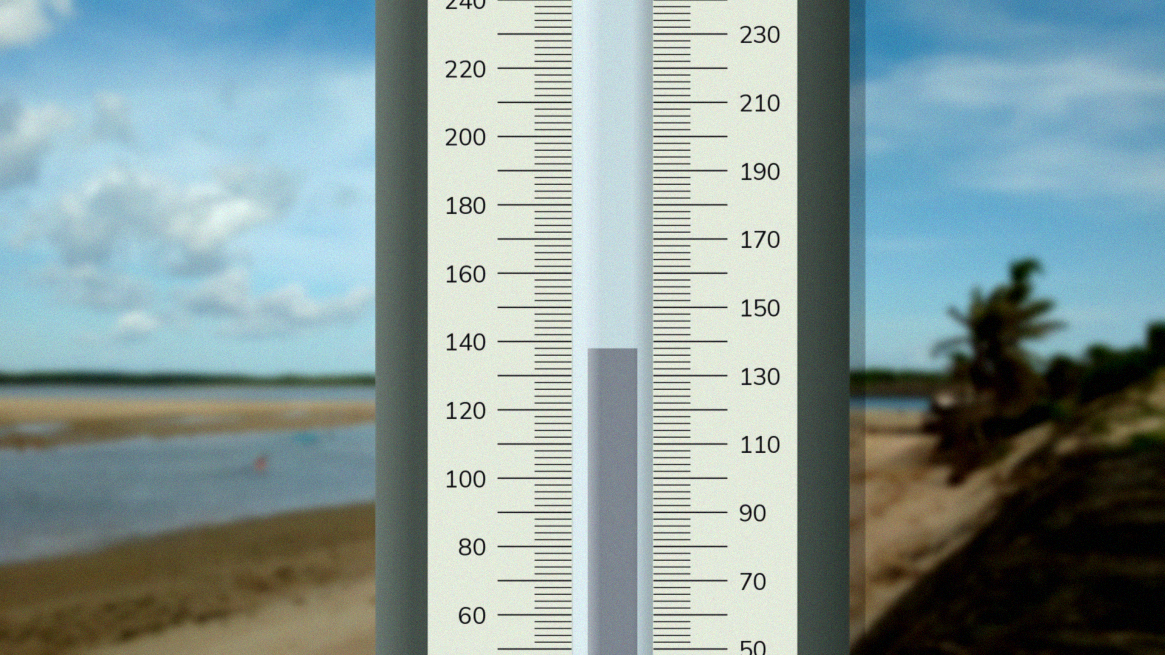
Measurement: 138 mmHg
